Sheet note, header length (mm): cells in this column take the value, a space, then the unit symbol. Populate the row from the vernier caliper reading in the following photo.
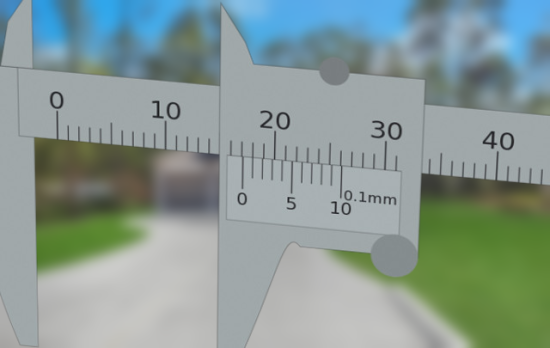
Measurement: 17.1 mm
